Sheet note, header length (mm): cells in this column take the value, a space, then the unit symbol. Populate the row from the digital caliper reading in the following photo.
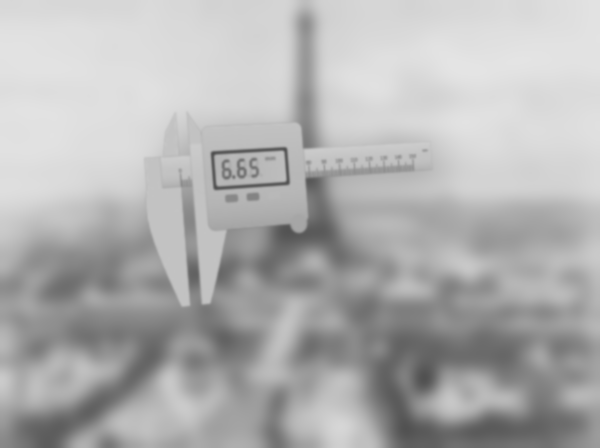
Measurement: 6.65 mm
